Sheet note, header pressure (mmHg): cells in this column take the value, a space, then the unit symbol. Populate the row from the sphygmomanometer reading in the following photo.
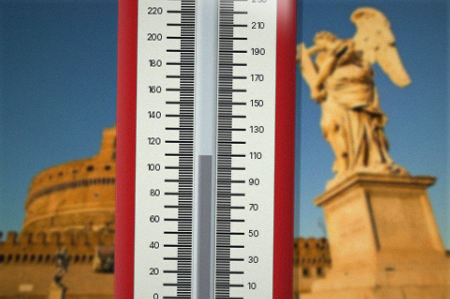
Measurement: 110 mmHg
